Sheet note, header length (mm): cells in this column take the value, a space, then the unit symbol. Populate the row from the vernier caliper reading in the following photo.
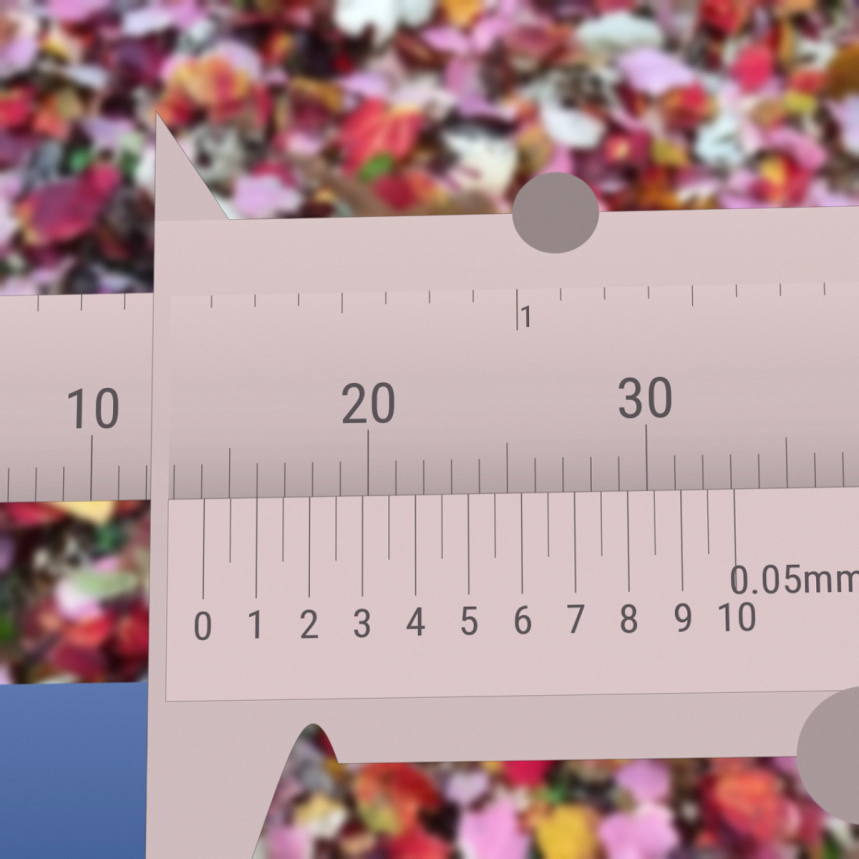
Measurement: 14.10 mm
